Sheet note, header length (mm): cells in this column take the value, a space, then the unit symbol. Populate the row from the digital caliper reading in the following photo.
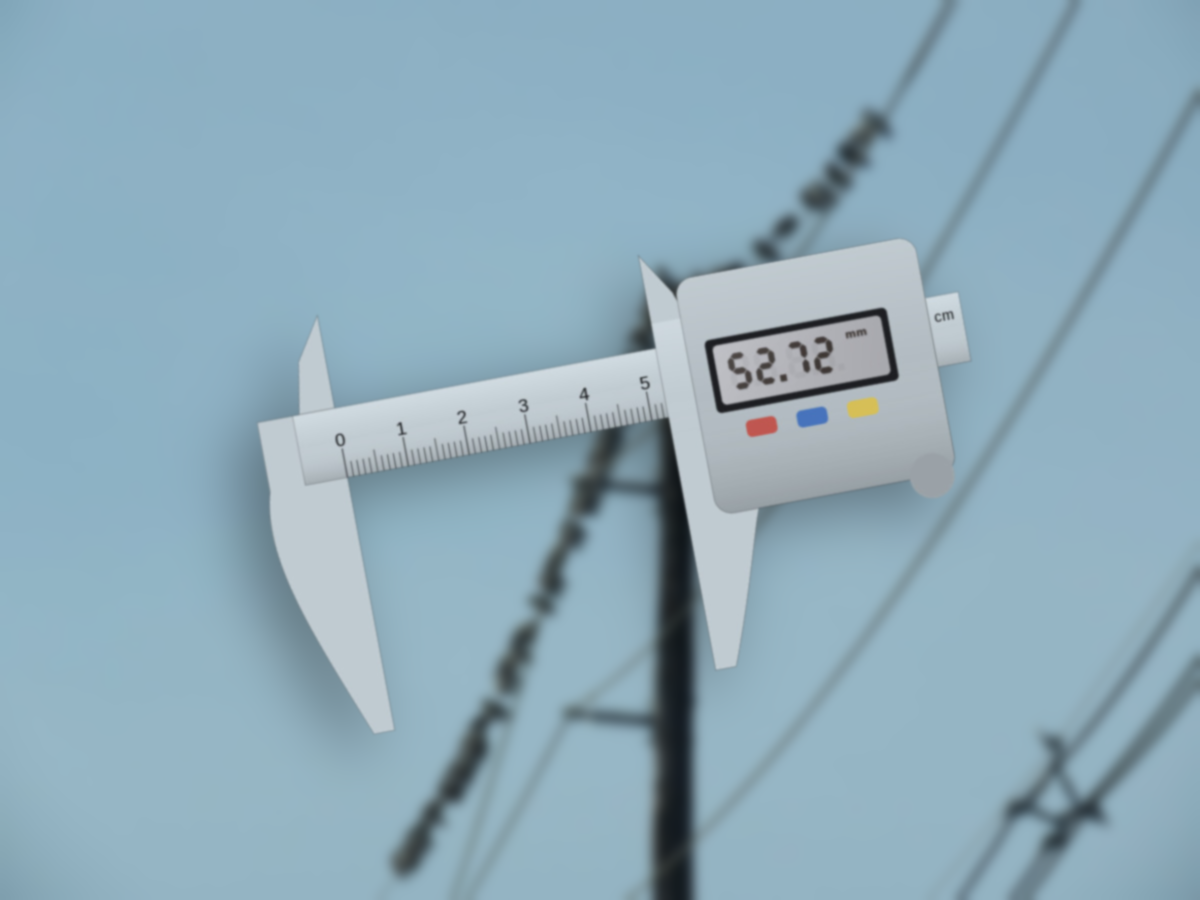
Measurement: 52.72 mm
